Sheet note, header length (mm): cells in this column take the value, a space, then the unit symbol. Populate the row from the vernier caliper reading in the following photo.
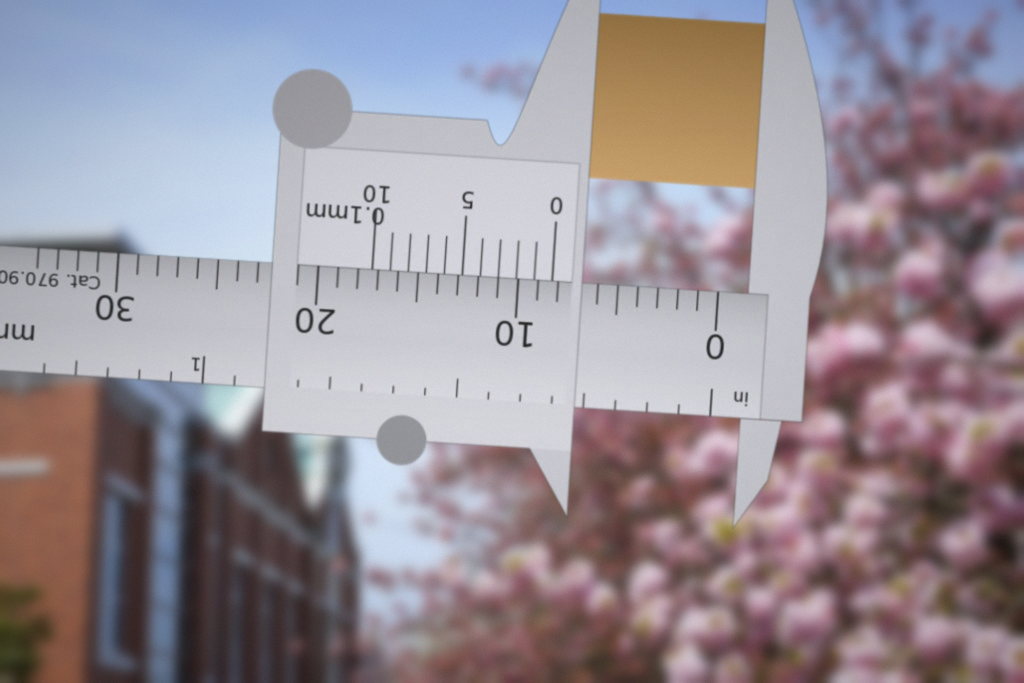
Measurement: 8.3 mm
